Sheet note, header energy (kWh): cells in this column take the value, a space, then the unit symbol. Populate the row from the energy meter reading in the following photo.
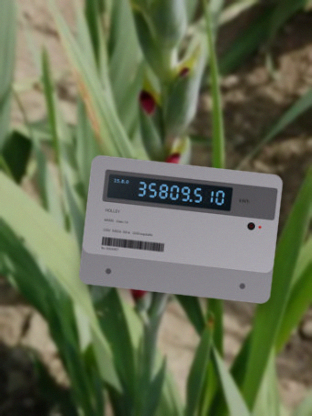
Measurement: 35809.510 kWh
